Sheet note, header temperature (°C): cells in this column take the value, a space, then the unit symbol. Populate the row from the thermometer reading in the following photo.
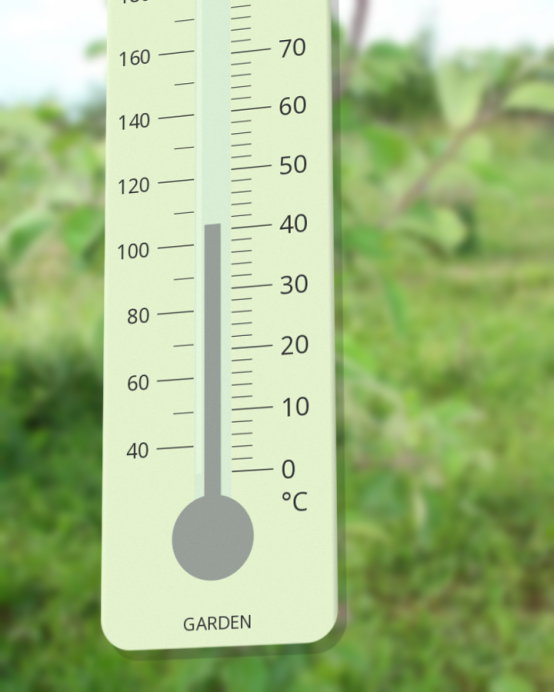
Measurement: 41 °C
